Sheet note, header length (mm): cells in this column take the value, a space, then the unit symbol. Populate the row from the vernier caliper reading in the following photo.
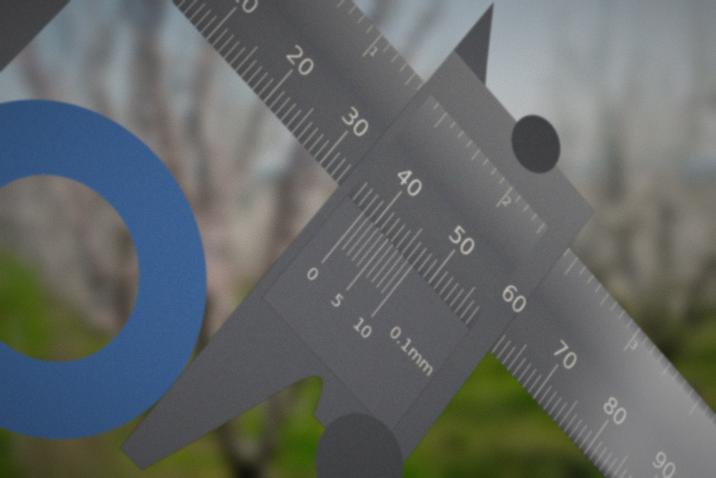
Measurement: 38.0 mm
